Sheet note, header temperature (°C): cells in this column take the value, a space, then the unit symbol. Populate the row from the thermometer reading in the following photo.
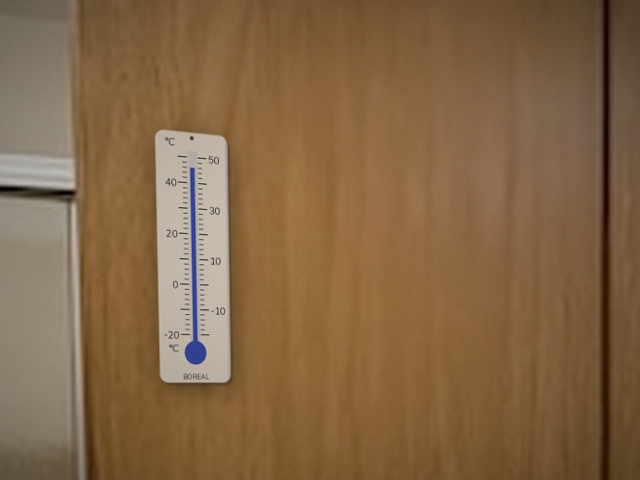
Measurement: 46 °C
